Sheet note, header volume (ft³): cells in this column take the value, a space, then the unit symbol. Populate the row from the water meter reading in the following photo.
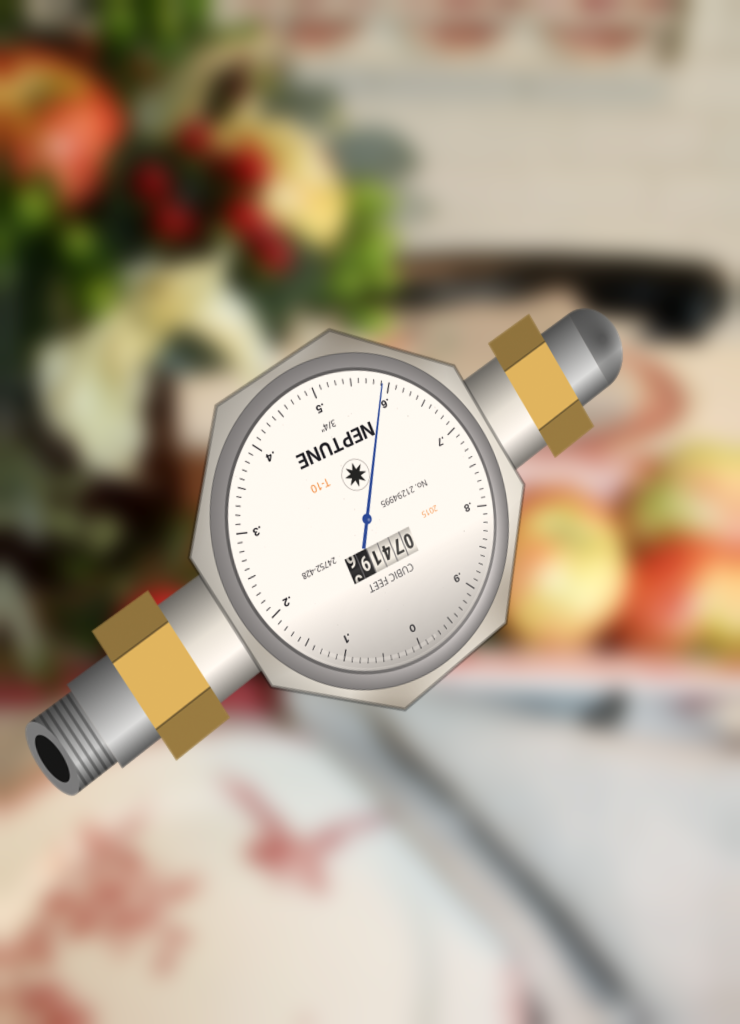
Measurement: 74195.59 ft³
